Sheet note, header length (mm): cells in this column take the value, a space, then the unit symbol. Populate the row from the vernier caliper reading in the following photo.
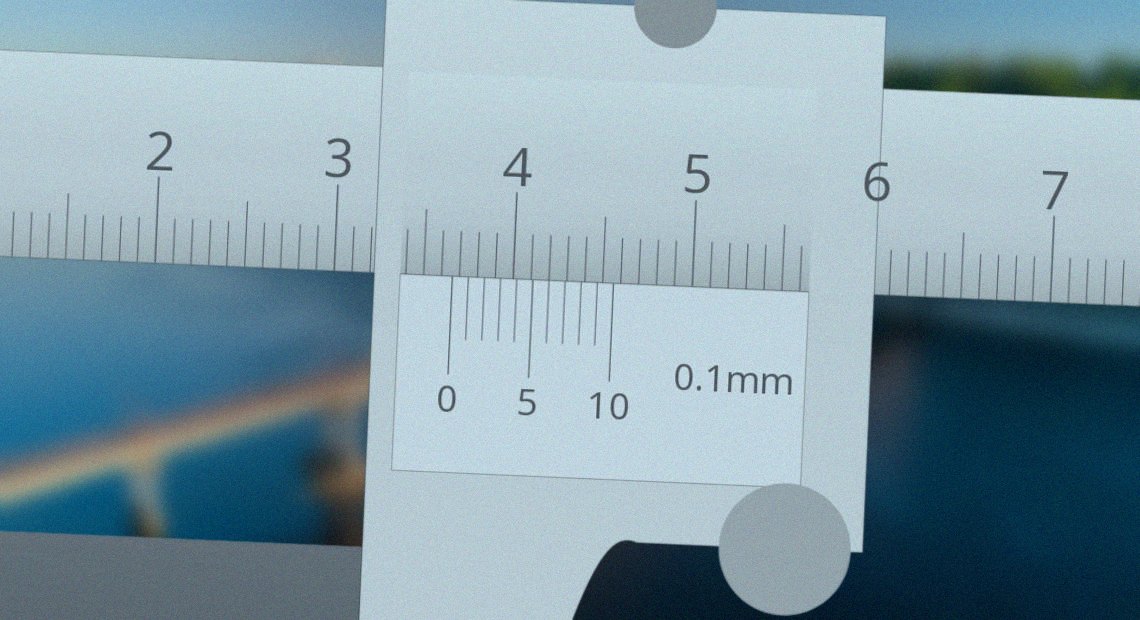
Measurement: 36.6 mm
